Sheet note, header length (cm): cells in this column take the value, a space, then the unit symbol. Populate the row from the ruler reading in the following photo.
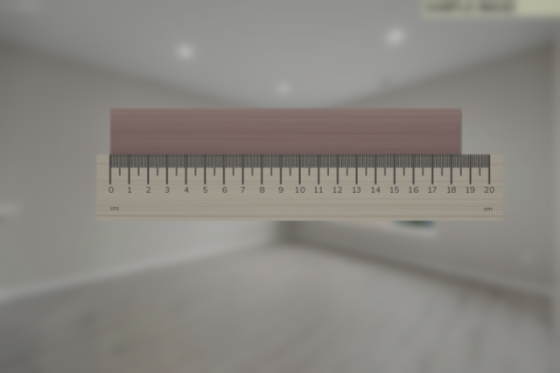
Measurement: 18.5 cm
